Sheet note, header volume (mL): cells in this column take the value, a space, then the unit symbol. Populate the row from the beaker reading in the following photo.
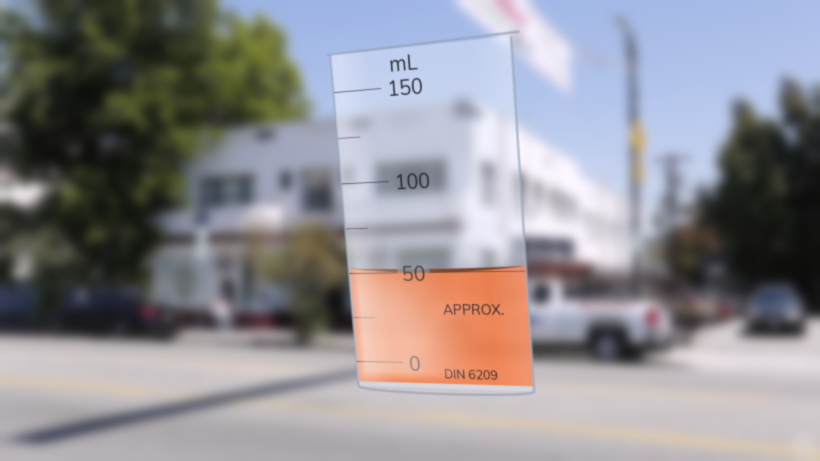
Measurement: 50 mL
